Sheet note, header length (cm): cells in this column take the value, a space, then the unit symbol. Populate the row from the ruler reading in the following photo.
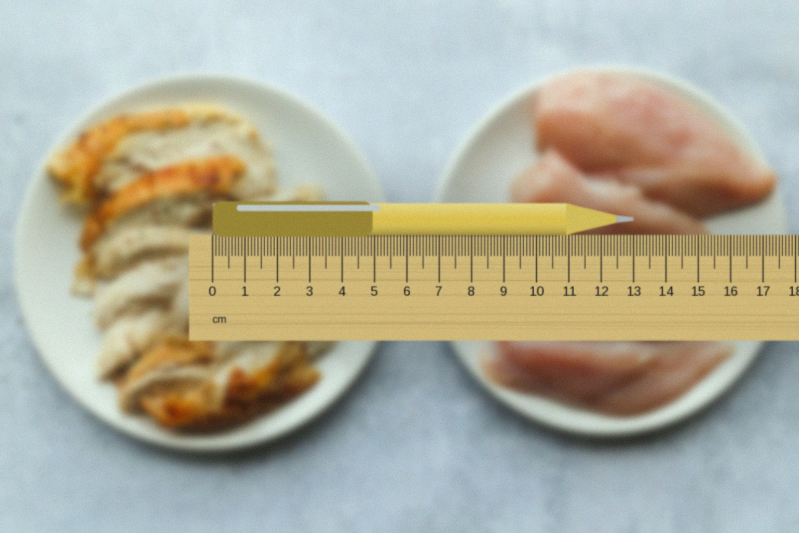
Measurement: 13 cm
